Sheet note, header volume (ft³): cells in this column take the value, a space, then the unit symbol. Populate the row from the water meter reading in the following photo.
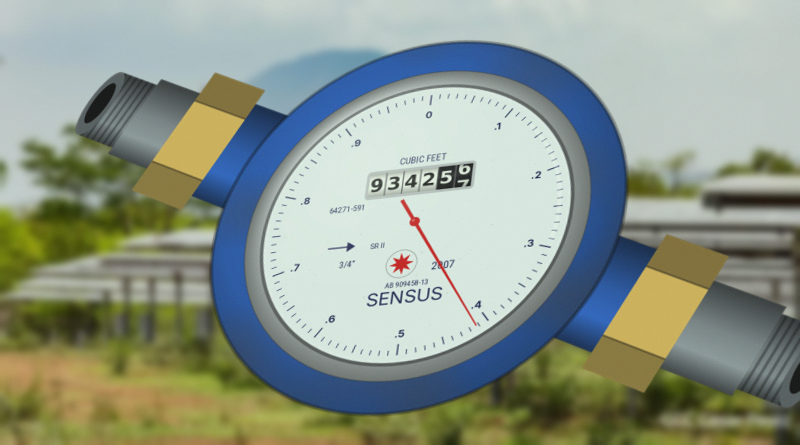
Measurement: 934256.41 ft³
